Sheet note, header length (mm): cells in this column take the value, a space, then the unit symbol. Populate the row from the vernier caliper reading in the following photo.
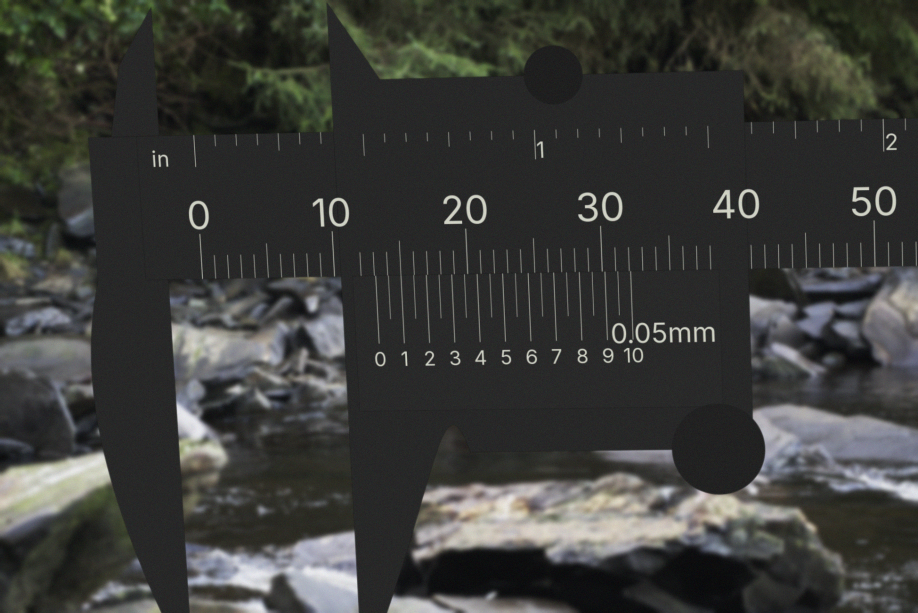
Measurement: 13.1 mm
